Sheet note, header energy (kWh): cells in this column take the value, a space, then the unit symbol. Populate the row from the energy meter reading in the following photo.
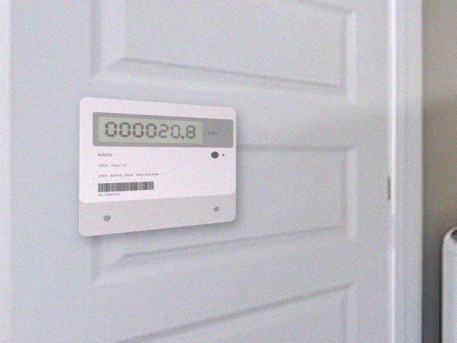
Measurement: 20.8 kWh
